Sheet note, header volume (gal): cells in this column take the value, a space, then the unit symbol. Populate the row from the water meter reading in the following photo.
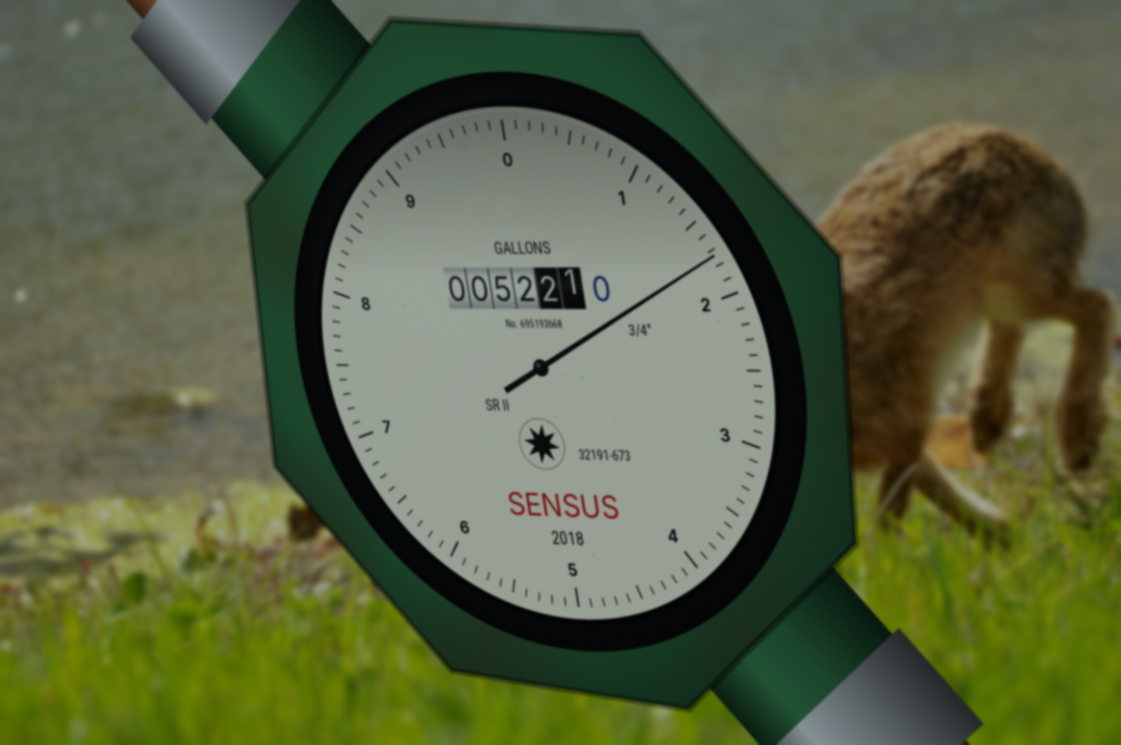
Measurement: 52211.7 gal
